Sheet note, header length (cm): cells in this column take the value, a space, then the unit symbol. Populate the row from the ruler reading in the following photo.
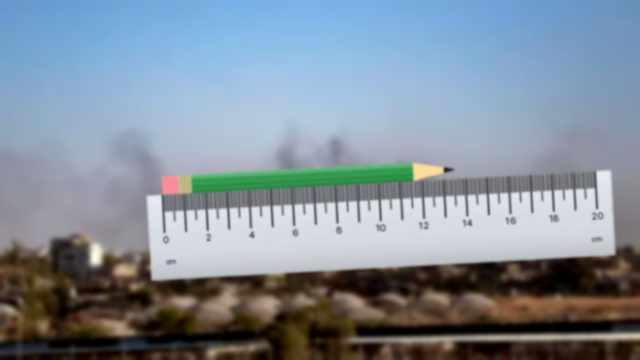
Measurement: 13.5 cm
